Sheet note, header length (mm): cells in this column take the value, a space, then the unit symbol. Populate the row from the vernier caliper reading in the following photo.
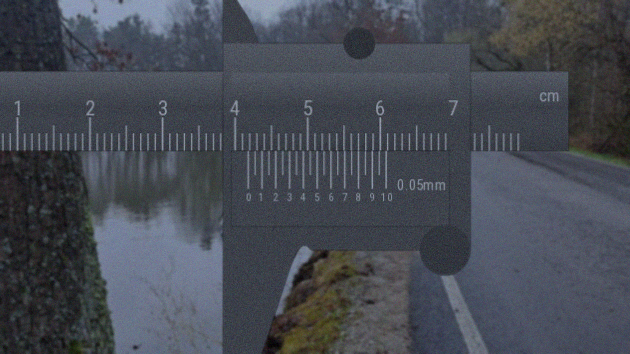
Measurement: 41.8 mm
